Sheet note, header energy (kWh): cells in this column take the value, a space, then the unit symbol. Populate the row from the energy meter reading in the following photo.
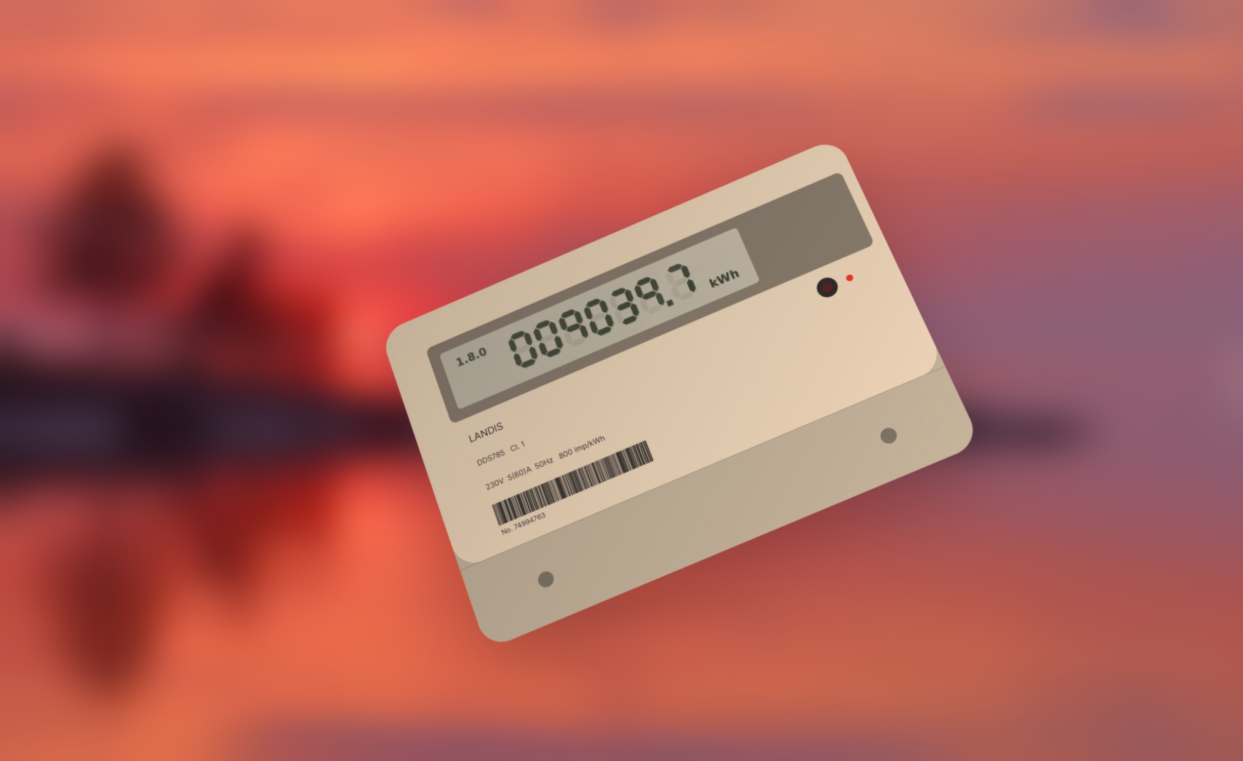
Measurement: 9039.7 kWh
